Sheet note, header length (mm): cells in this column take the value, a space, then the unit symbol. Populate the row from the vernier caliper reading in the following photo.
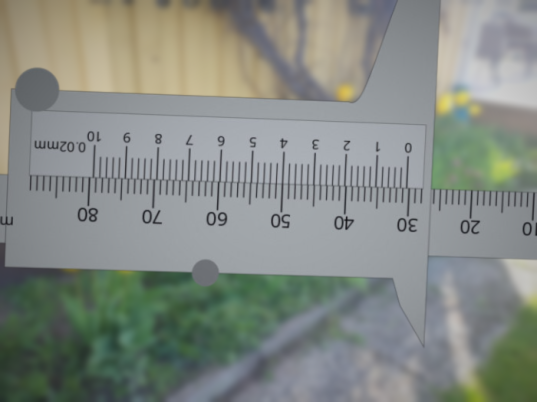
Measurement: 30.4 mm
